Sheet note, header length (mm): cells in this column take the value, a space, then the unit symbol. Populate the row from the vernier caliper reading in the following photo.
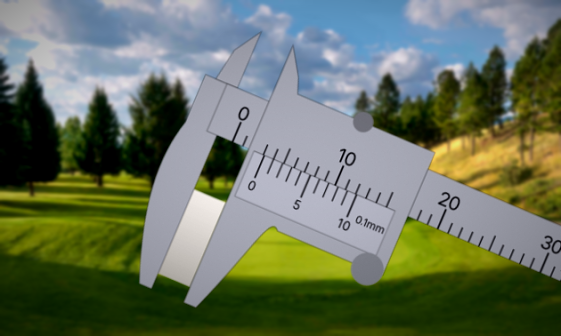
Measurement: 3.1 mm
